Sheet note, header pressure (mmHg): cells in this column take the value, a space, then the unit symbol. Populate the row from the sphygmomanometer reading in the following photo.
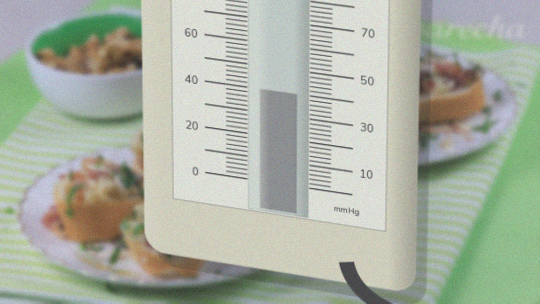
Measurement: 40 mmHg
